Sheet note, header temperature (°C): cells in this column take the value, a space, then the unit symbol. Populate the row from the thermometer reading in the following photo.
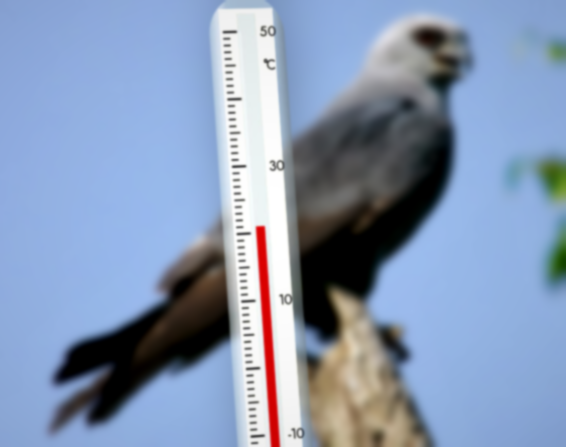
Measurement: 21 °C
